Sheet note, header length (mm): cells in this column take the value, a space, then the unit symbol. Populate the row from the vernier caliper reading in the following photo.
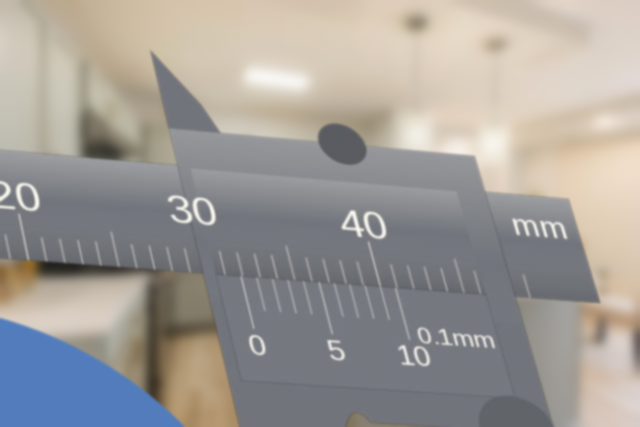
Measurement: 31.9 mm
